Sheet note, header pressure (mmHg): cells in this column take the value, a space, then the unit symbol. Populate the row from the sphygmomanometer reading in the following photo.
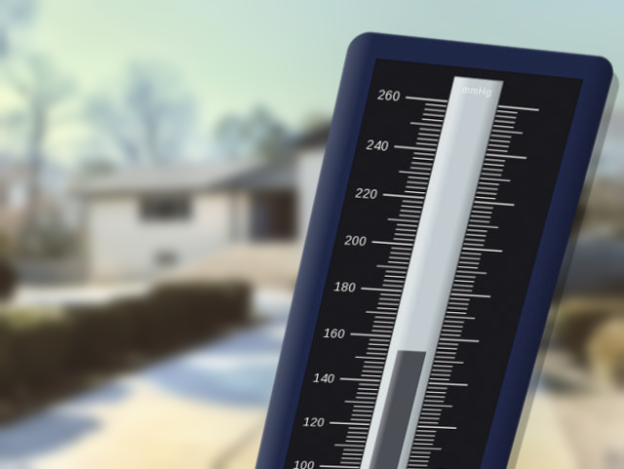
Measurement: 154 mmHg
